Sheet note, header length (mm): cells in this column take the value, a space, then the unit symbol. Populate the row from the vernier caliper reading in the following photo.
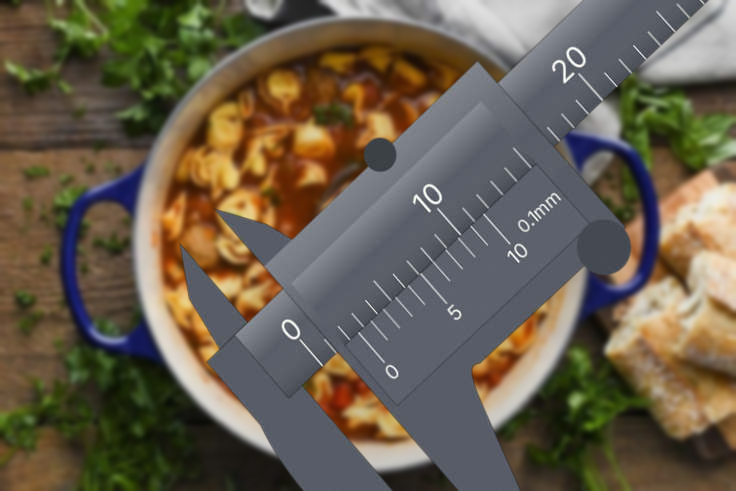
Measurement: 2.6 mm
